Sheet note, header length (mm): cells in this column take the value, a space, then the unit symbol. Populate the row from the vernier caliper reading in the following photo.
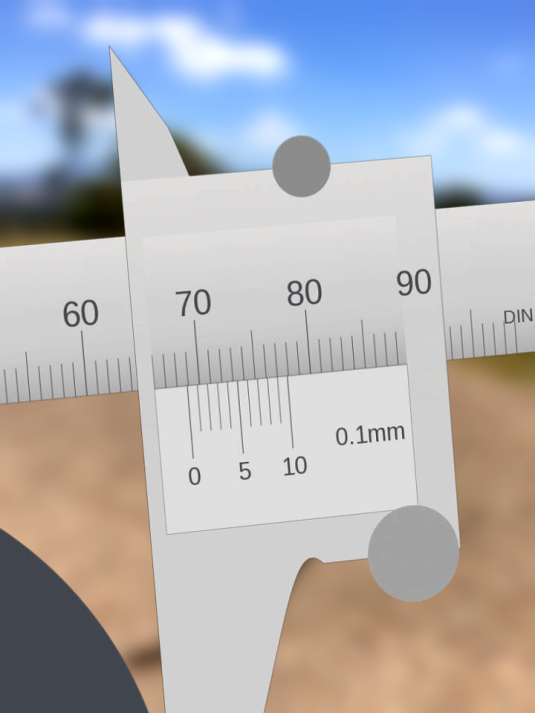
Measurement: 68.9 mm
